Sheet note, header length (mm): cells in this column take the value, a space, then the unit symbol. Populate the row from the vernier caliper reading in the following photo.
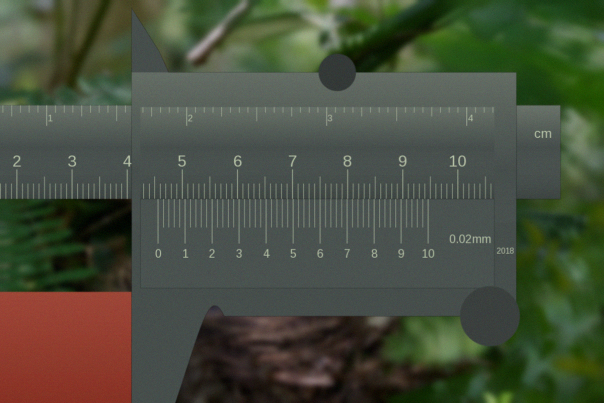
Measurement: 45.6 mm
